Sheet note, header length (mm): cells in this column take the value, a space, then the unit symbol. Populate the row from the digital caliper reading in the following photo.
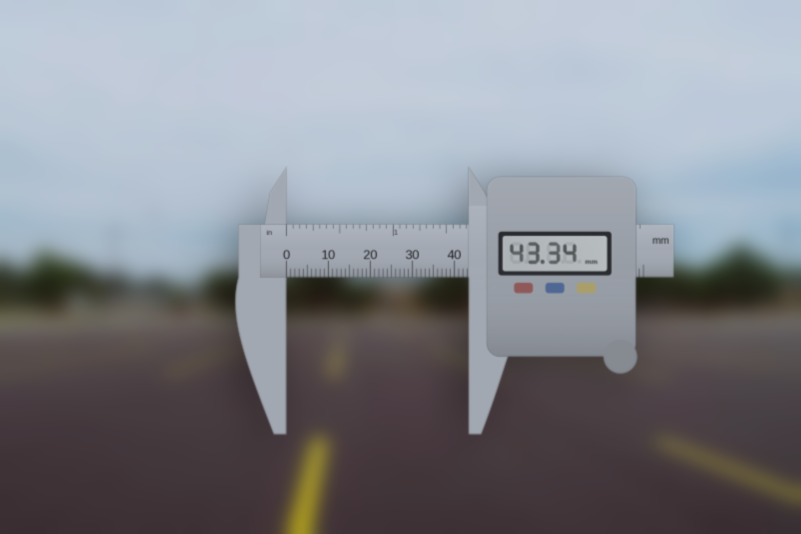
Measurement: 43.34 mm
